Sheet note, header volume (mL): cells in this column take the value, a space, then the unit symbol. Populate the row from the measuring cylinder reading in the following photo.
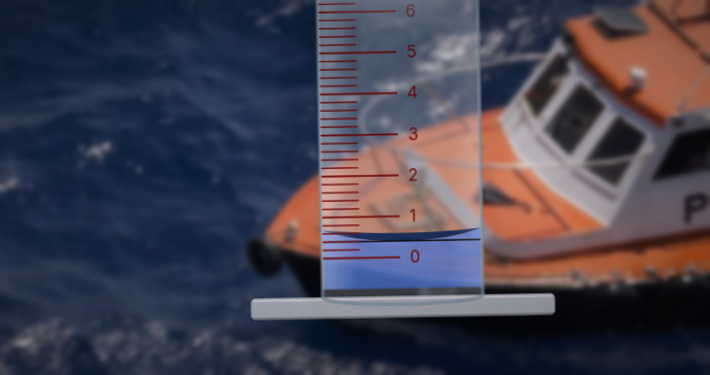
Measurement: 0.4 mL
